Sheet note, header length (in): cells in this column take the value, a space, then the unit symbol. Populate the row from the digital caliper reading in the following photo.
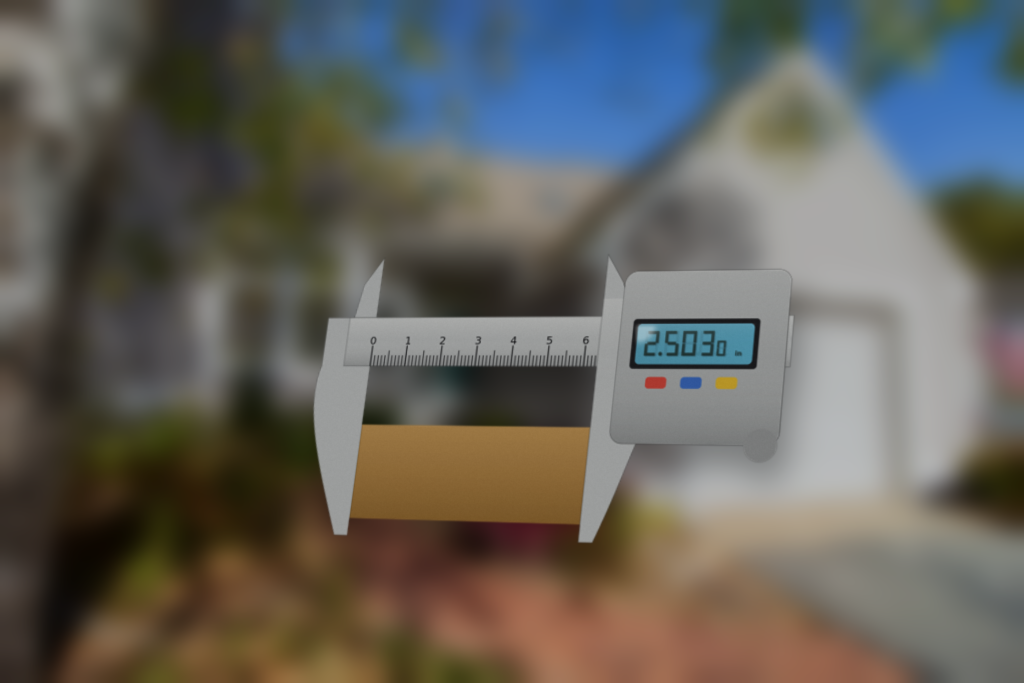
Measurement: 2.5030 in
